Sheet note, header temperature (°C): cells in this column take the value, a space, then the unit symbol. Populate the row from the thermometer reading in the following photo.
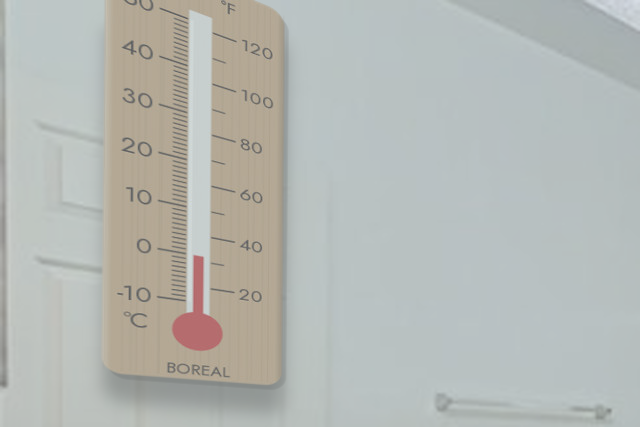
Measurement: 0 °C
